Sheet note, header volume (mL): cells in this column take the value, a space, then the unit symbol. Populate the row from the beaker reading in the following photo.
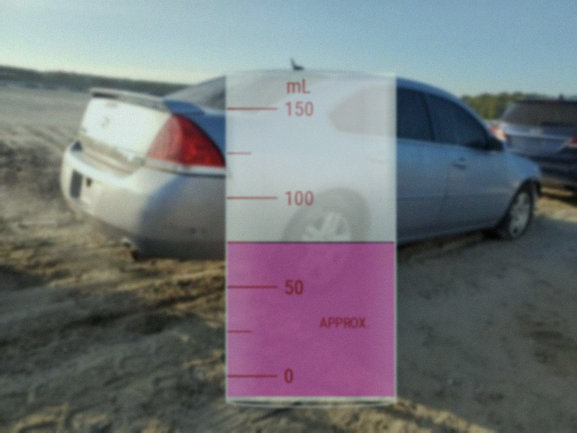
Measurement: 75 mL
